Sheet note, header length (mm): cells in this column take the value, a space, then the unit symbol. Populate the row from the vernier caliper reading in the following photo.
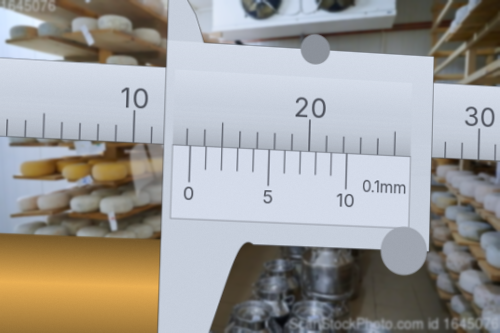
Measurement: 13.2 mm
